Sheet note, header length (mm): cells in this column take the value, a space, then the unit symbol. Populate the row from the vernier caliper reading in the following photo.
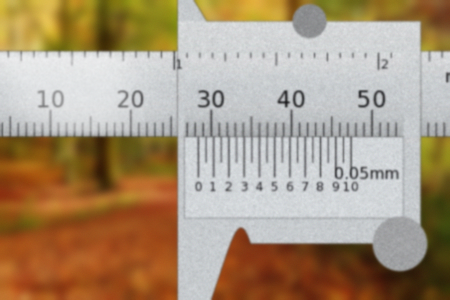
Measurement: 28.4 mm
